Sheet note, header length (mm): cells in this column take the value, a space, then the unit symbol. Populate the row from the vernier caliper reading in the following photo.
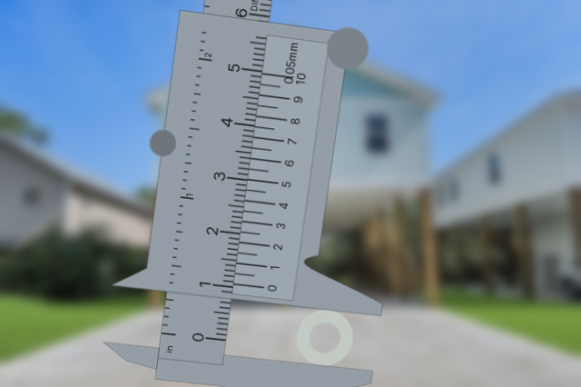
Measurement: 10.6 mm
